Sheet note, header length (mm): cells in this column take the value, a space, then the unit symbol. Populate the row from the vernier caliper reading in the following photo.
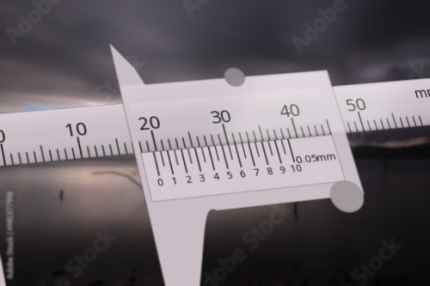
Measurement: 19.6 mm
